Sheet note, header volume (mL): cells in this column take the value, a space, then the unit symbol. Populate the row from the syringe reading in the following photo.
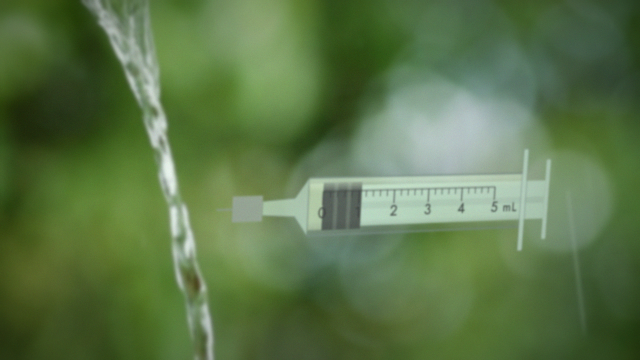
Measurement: 0 mL
